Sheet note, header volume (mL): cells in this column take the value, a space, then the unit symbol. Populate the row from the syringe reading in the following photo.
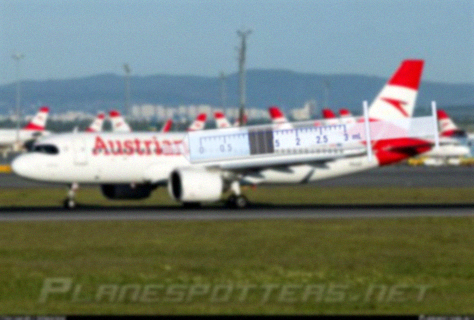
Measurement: 1 mL
